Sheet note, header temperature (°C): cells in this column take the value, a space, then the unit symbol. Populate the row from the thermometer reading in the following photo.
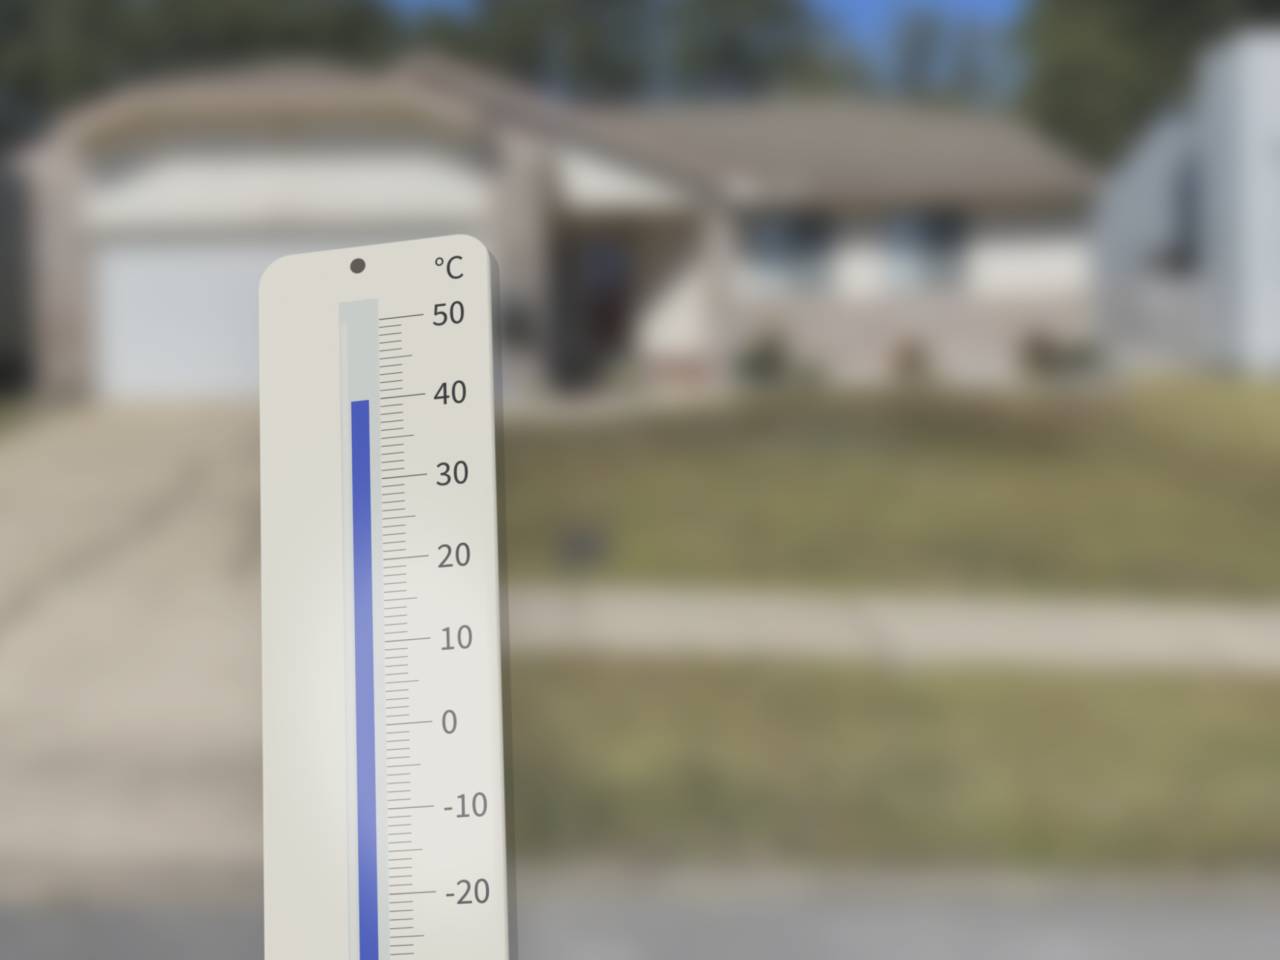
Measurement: 40 °C
